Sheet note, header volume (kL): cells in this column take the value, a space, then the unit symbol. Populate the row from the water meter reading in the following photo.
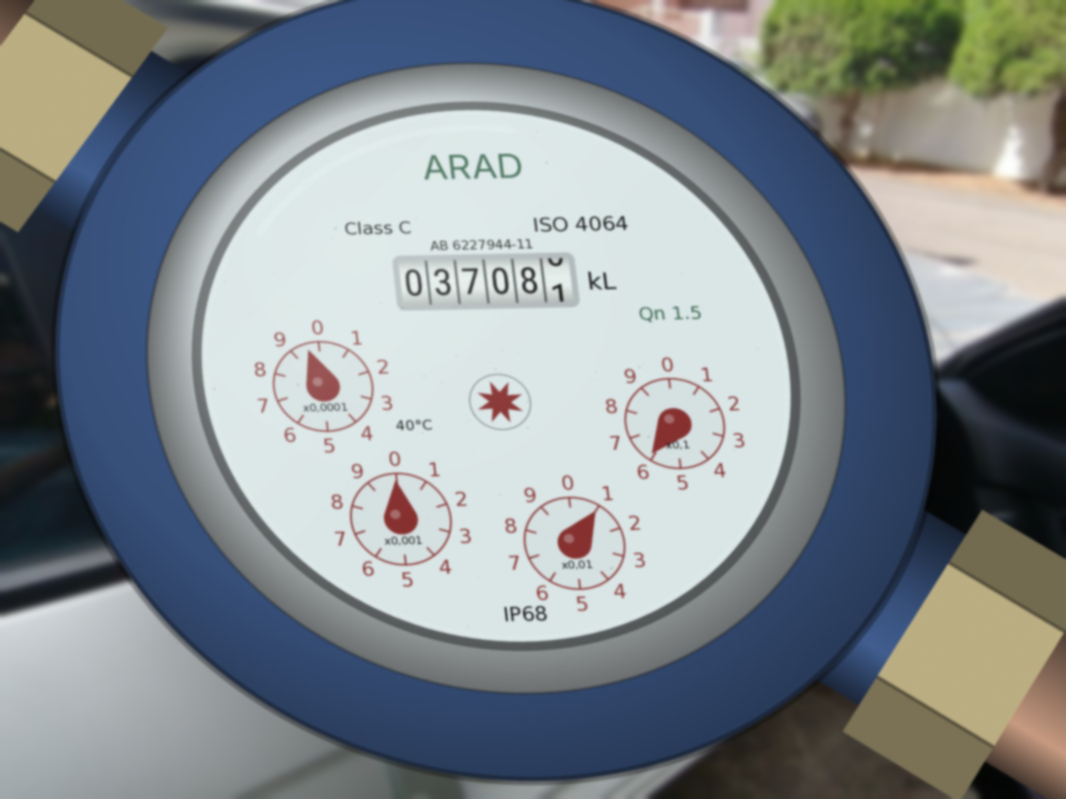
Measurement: 37080.6099 kL
